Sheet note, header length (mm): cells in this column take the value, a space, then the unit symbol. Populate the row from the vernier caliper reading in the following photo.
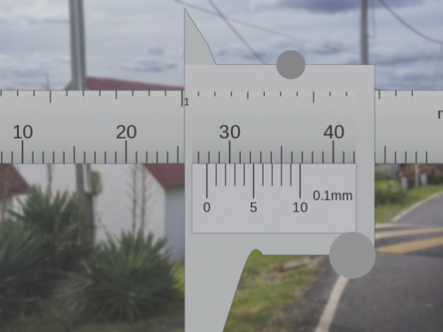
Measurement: 27.8 mm
